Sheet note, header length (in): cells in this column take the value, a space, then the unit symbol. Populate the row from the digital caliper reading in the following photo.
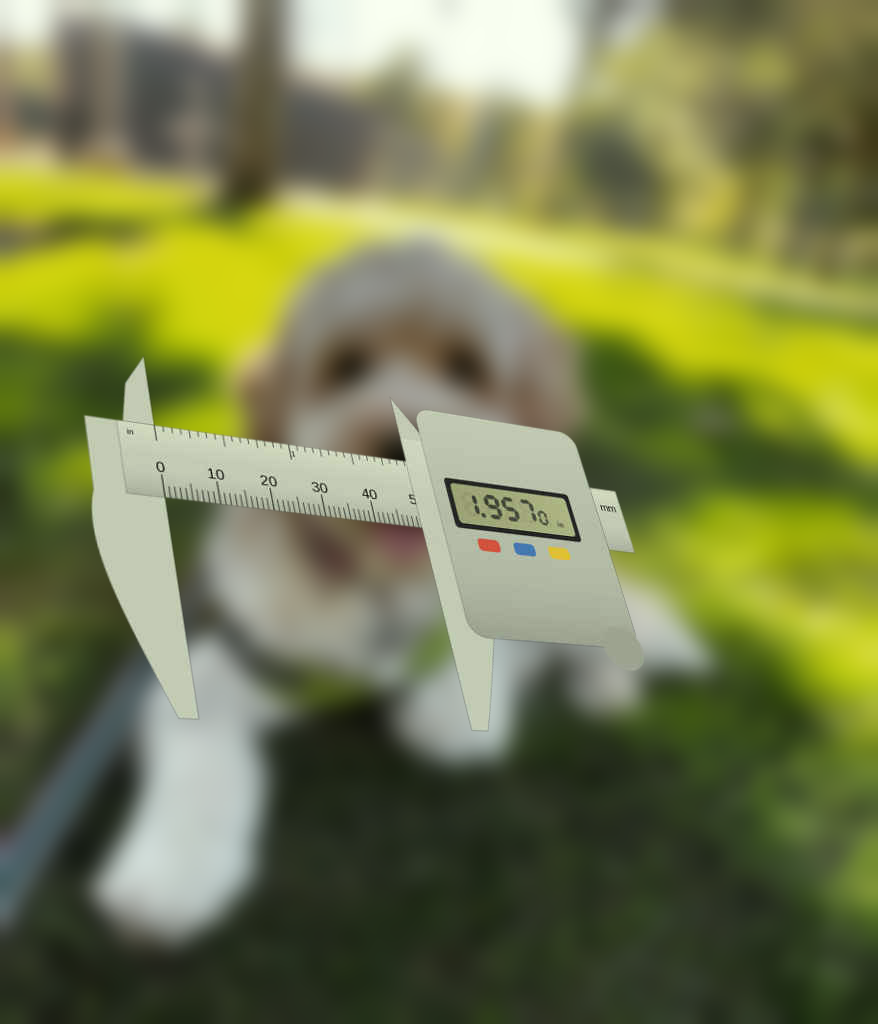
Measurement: 1.9570 in
